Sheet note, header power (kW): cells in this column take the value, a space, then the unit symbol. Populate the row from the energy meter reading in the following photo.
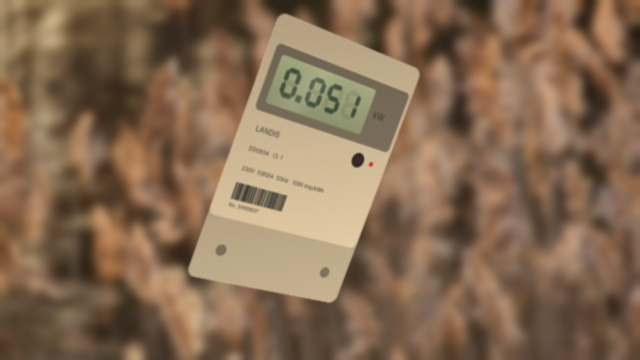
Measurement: 0.051 kW
